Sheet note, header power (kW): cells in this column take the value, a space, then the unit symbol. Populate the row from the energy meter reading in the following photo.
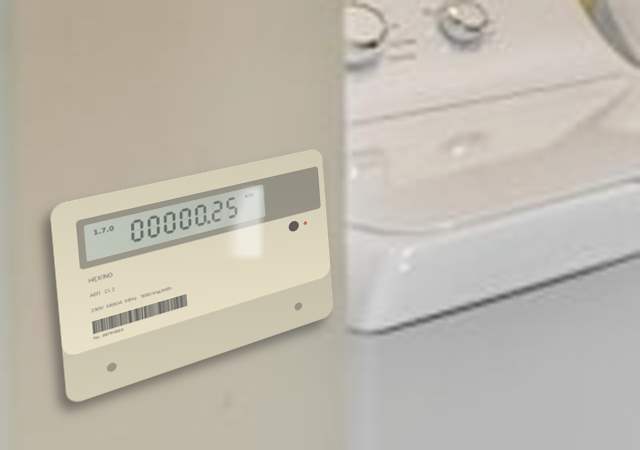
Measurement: 0.25 kW
